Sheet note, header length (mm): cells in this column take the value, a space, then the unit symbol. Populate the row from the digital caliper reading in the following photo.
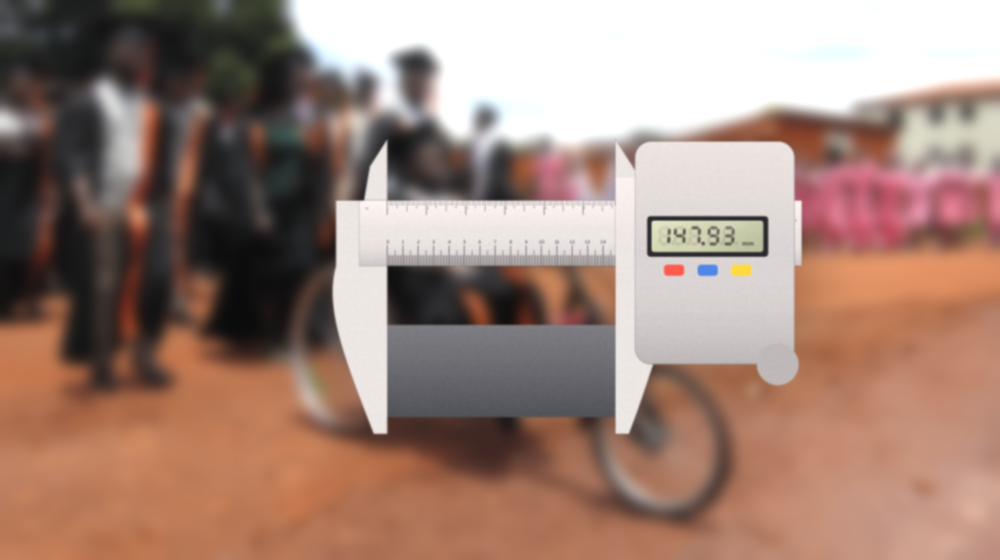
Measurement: 147.93 mm
